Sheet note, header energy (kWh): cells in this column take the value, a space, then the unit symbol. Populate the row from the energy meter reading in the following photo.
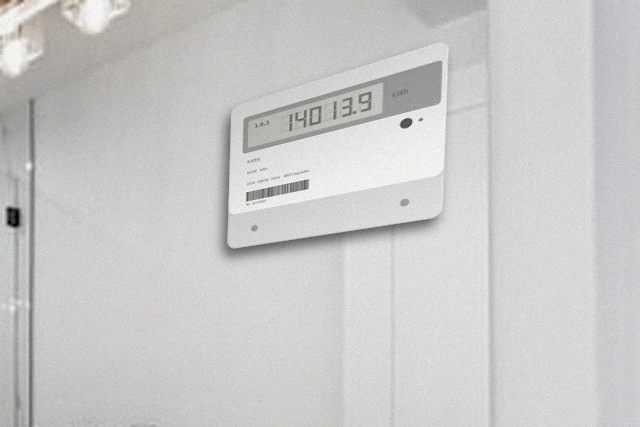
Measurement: 14013.9 kWh
